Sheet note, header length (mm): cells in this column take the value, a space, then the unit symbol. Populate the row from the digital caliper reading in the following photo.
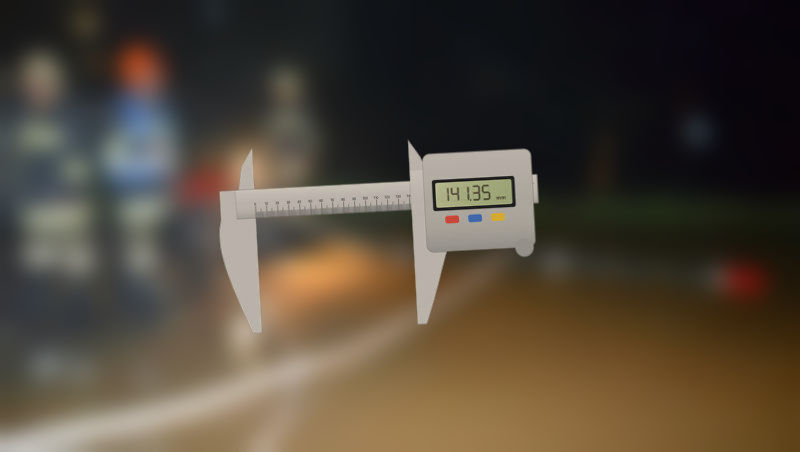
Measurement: 141.35 mm
